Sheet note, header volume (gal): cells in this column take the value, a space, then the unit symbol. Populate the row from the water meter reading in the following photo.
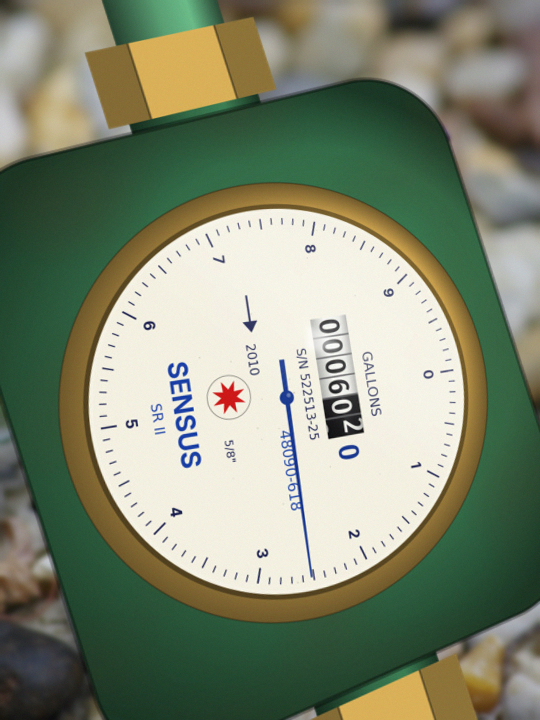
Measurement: 6022.5 gal
